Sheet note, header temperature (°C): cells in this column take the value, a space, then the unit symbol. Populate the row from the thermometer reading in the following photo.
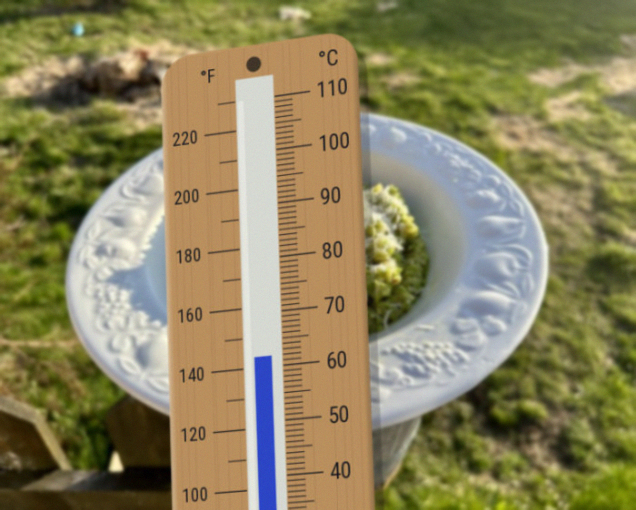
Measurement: 62 °C
